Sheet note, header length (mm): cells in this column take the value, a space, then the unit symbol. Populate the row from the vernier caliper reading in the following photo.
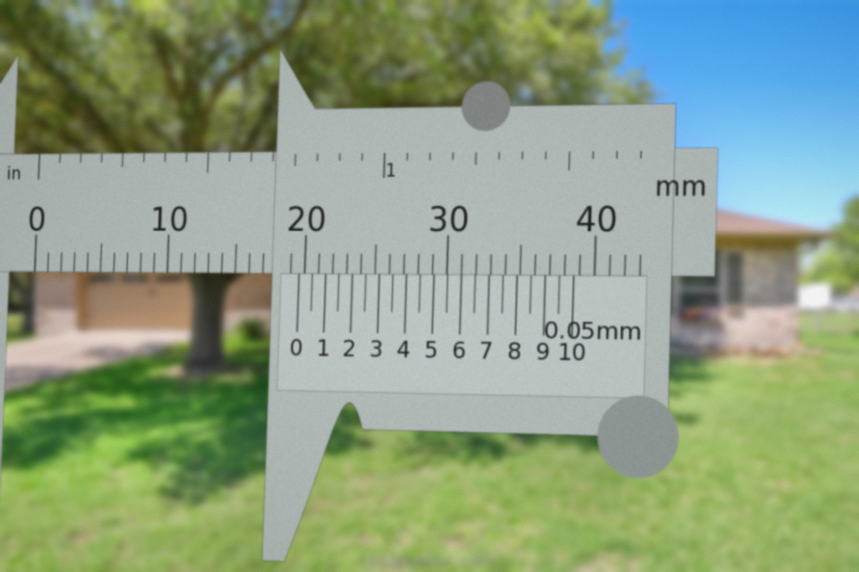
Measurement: 19.6 mm
